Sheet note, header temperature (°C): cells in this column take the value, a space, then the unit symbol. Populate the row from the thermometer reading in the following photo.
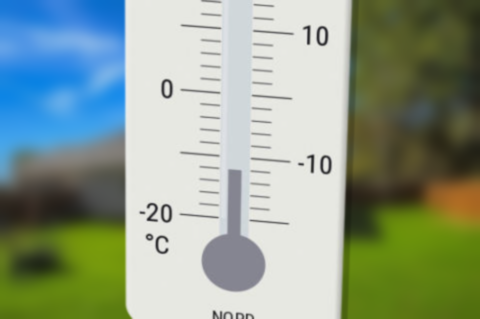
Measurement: -12 °C
